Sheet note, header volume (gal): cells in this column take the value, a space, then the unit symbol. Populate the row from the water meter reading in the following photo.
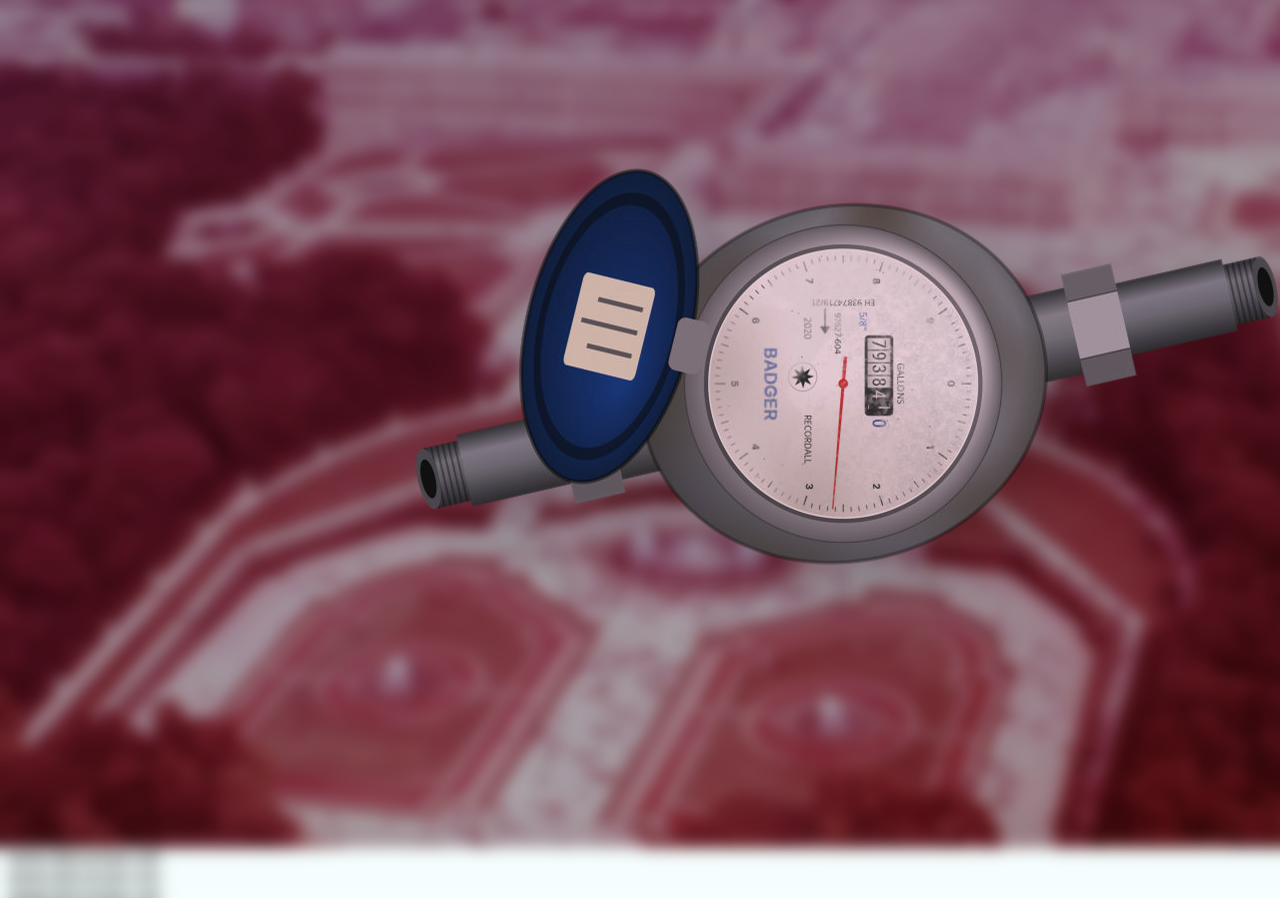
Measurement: 7938412.6 gal
